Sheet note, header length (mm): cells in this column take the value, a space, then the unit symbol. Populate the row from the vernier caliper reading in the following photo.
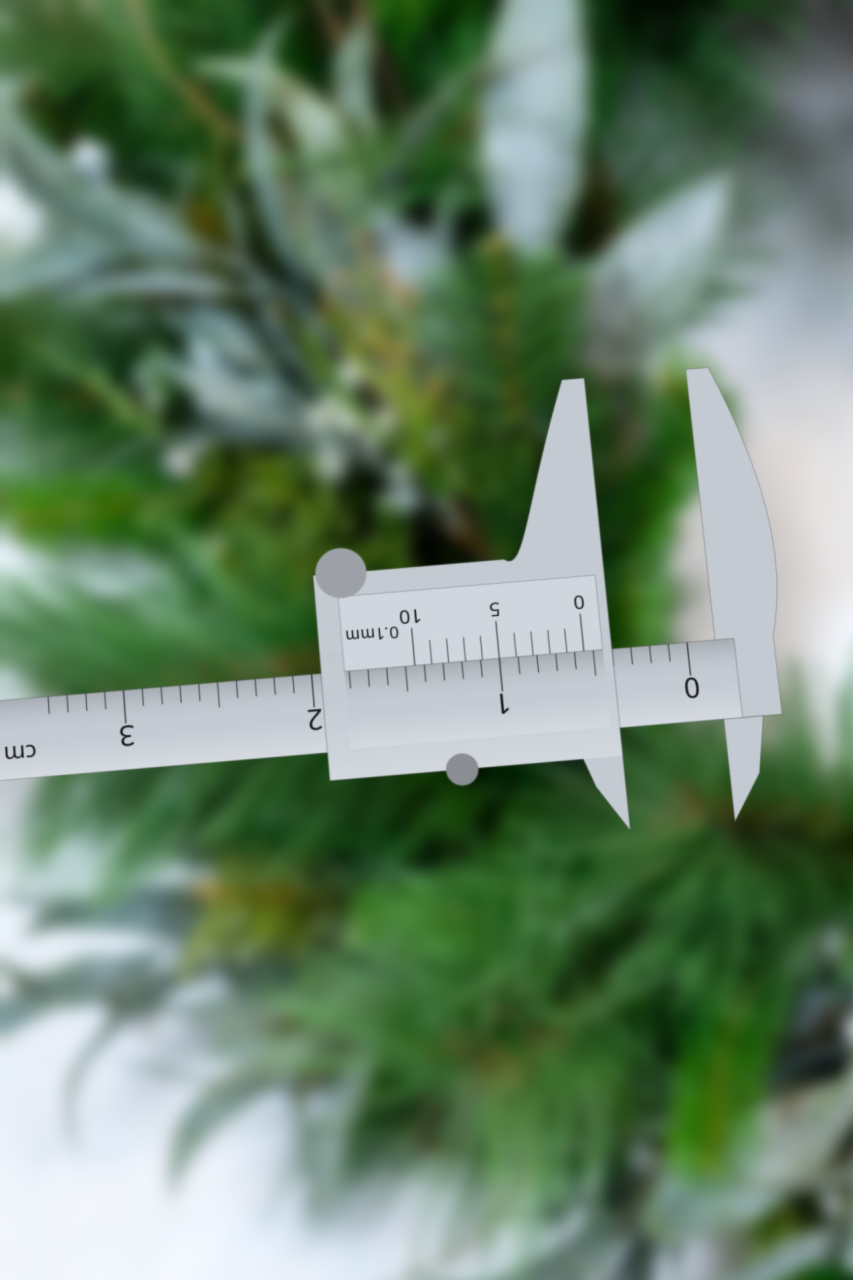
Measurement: 5.5 mm
